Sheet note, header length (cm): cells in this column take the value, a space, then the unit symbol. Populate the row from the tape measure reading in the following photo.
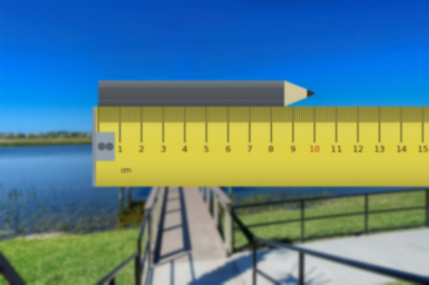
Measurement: 10 cm
